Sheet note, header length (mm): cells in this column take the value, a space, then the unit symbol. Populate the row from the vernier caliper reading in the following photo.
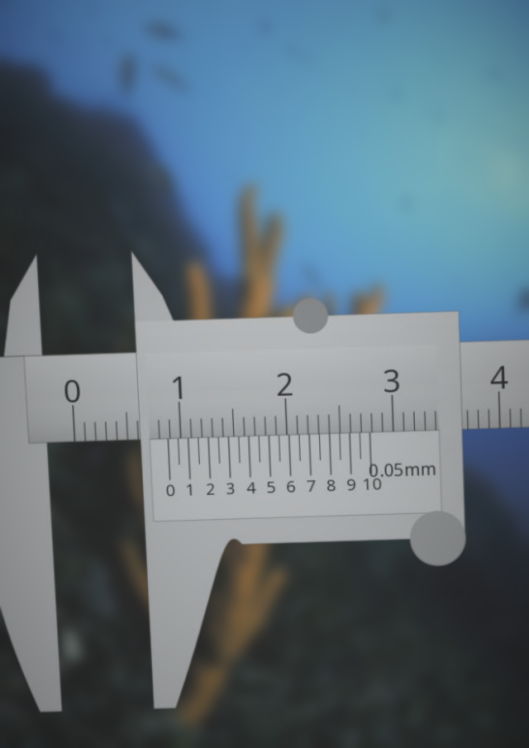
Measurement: 8.8 mm
